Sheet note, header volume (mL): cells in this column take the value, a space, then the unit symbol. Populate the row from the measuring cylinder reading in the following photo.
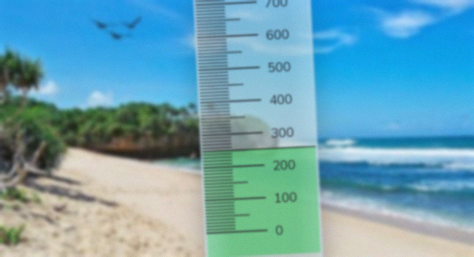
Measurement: 250 mL
